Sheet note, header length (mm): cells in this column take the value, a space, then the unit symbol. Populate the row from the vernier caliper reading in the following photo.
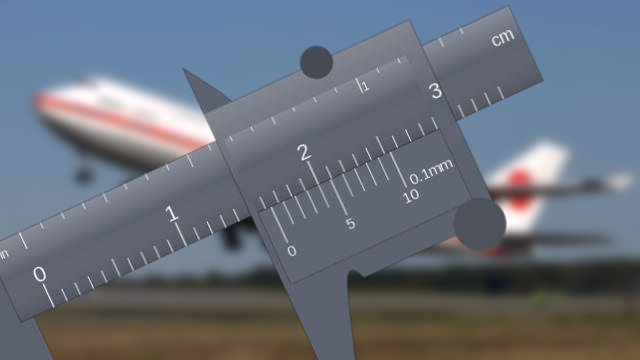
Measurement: 16.4 mm
